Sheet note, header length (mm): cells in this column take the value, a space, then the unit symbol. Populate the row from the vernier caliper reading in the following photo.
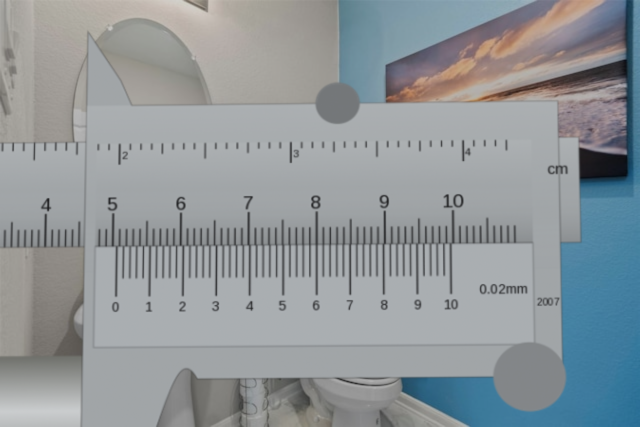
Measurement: 50.6 mm
